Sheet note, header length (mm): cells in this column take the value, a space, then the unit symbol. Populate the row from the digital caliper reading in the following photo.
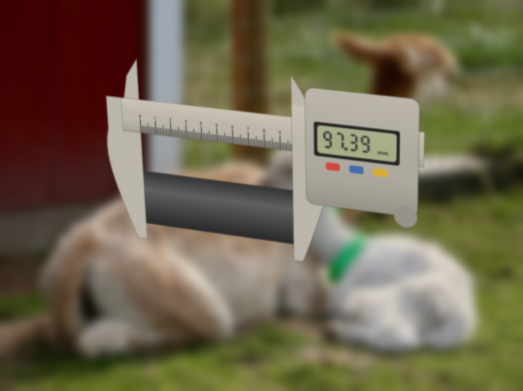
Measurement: 97.39 mm
